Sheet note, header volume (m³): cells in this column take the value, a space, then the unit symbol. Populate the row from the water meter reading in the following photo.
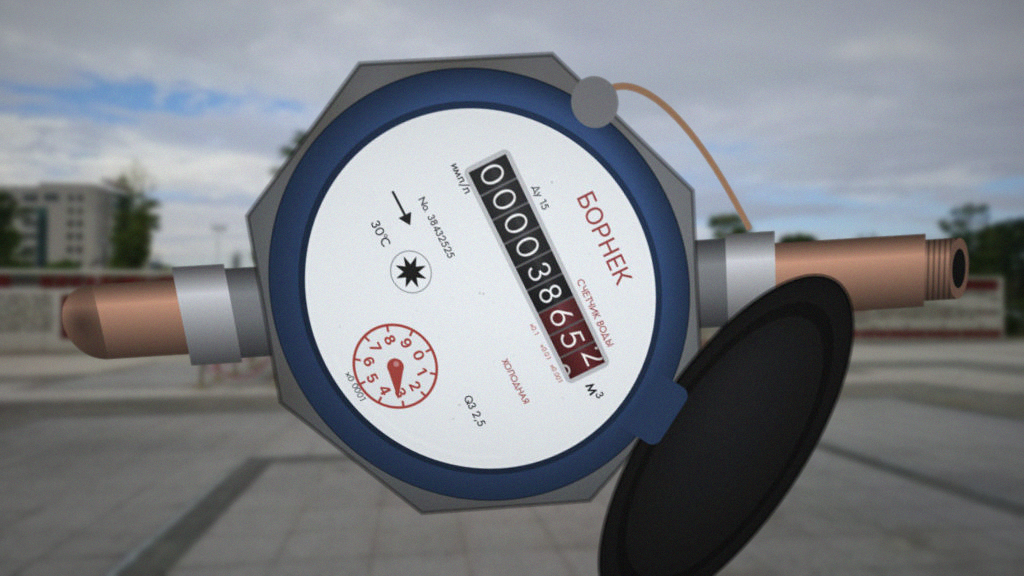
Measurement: 38.6523 m³
